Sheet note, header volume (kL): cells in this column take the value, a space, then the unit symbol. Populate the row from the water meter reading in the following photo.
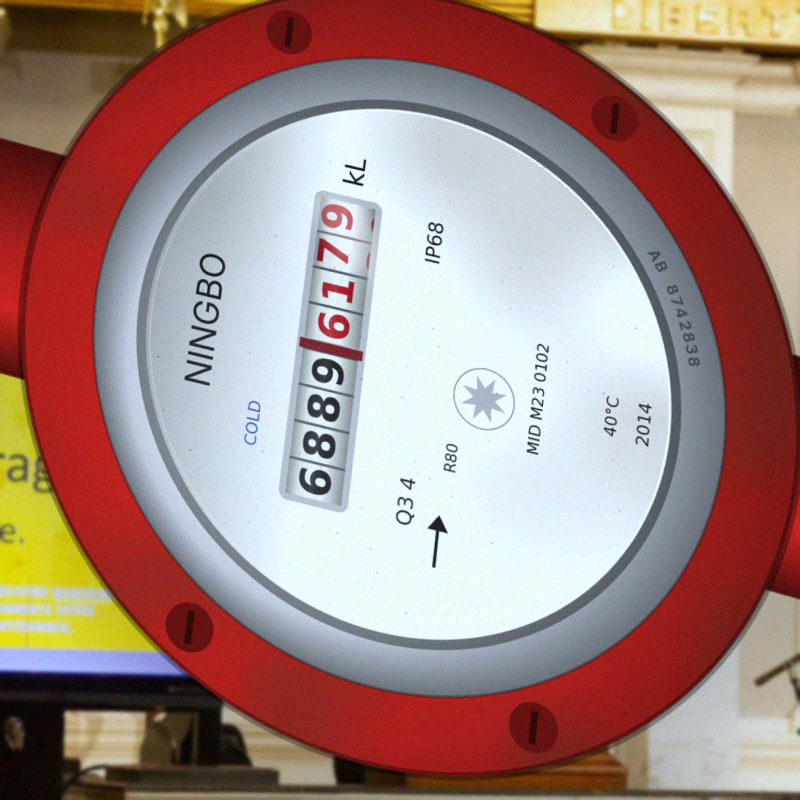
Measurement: 6889.6179 kL
